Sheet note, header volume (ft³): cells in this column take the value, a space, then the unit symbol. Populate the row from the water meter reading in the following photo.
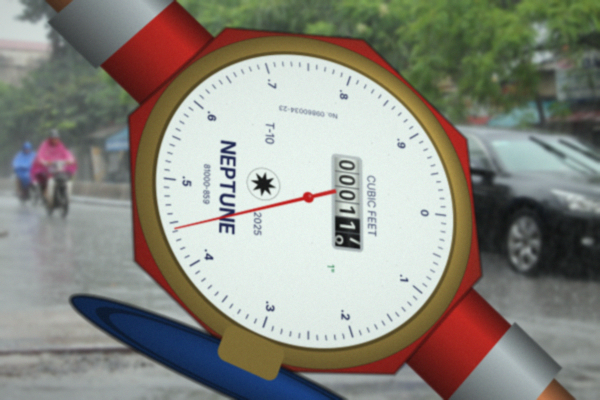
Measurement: 117.44 ft³
